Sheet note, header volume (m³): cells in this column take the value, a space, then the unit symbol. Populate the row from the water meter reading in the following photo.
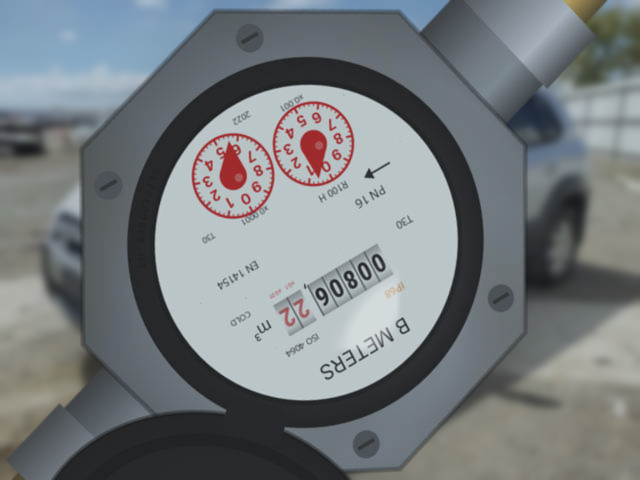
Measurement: 806.2205 m³
